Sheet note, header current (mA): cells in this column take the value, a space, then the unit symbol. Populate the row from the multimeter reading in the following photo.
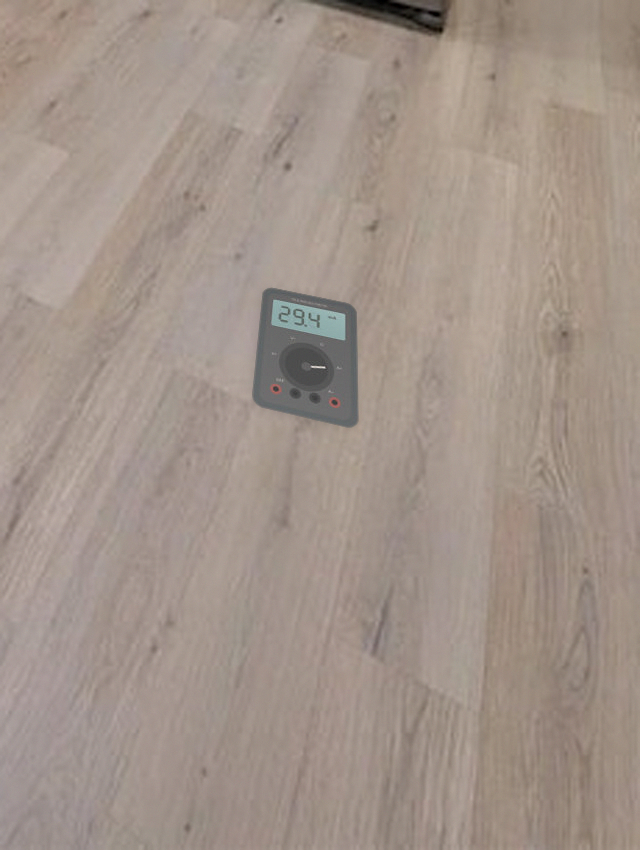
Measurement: 29.4 mA
